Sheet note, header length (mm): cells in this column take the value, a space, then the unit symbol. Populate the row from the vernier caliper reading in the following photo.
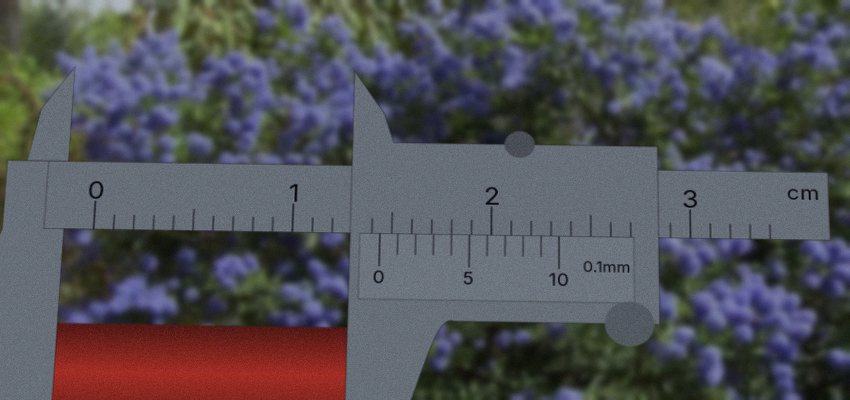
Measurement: 14.4 mm
